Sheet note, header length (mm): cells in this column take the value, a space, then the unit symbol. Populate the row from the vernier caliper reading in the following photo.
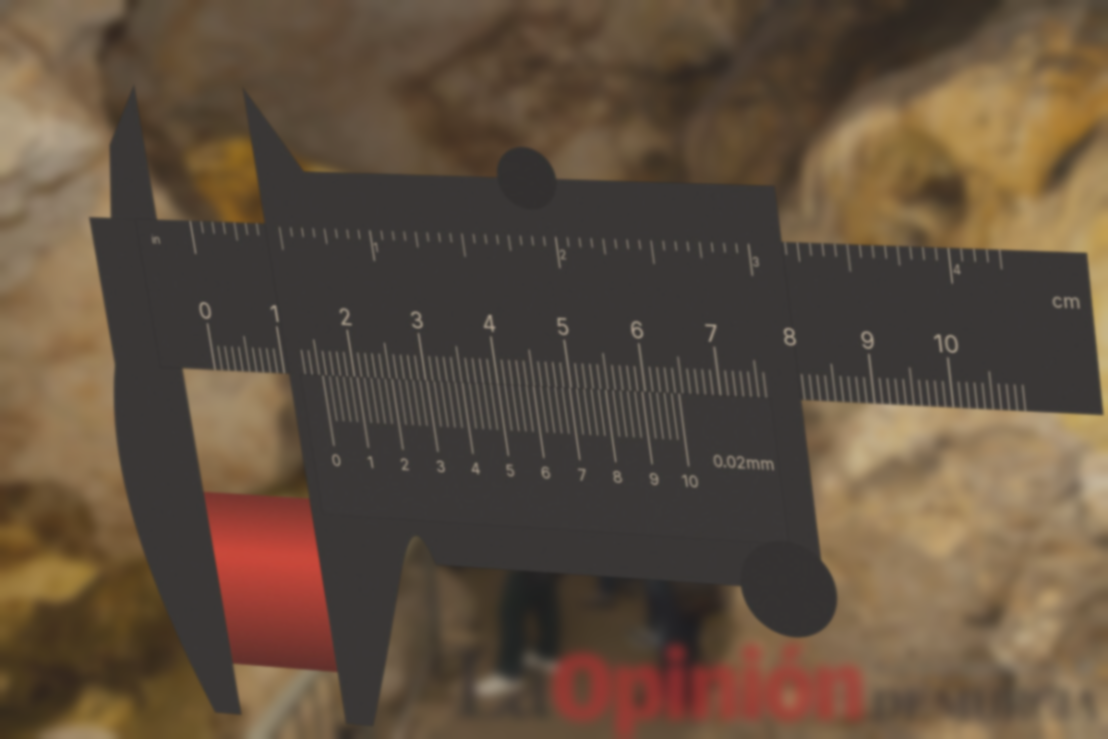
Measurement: 15.5 mm
